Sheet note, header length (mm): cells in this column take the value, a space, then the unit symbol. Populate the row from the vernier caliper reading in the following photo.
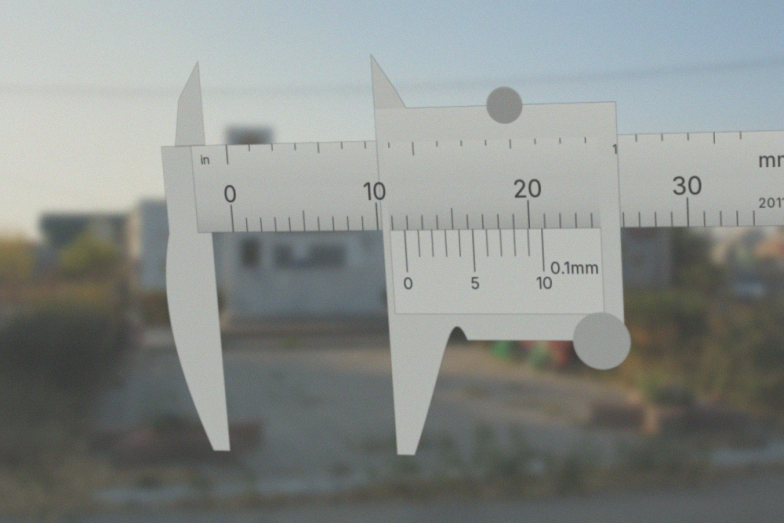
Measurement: 11.8 mm
